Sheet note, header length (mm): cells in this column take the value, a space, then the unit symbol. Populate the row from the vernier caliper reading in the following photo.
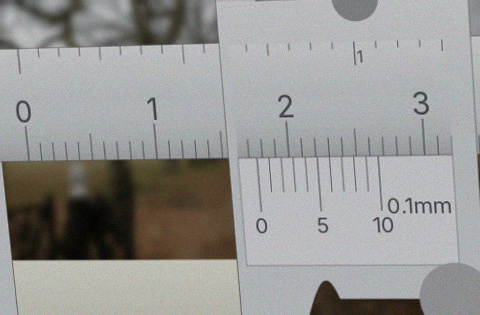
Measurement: 17.6 mm
